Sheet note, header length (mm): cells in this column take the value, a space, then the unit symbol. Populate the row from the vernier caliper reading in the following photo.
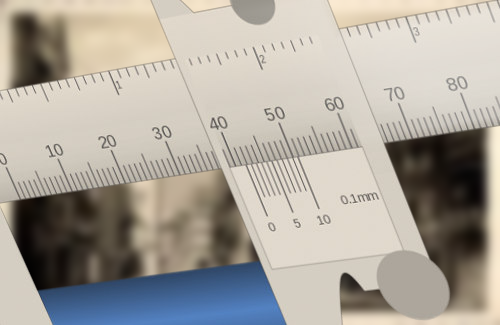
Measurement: 41.8 mm
